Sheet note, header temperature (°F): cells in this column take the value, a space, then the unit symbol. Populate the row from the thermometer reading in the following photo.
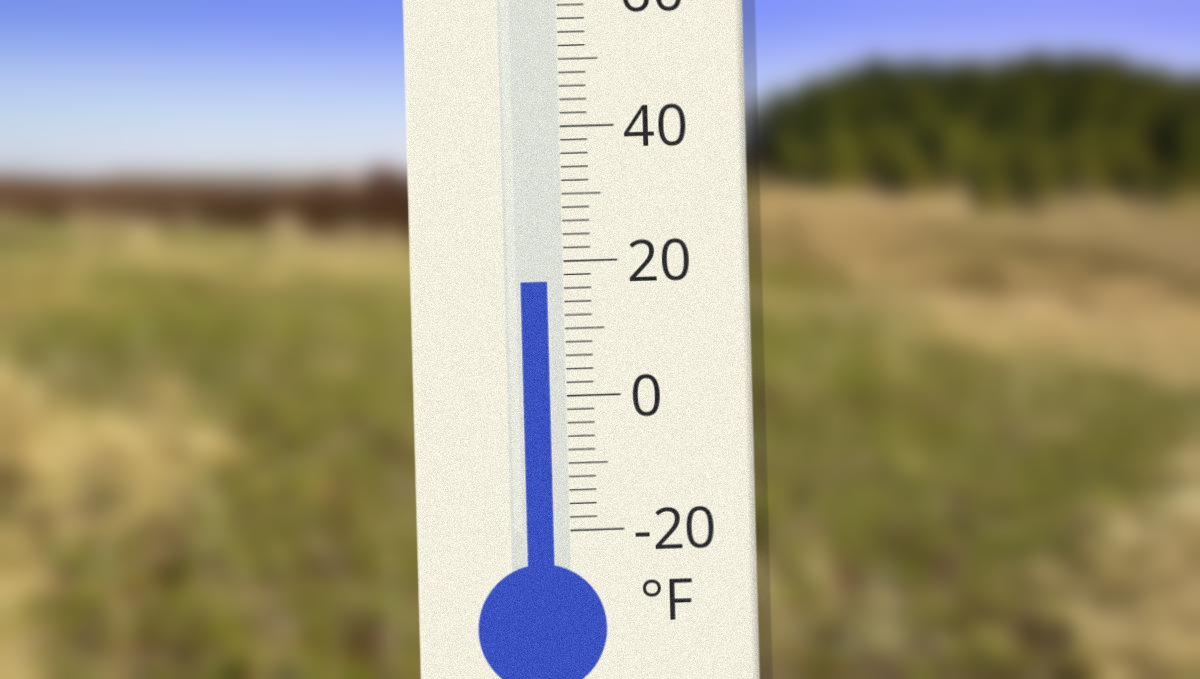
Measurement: 17 °F
